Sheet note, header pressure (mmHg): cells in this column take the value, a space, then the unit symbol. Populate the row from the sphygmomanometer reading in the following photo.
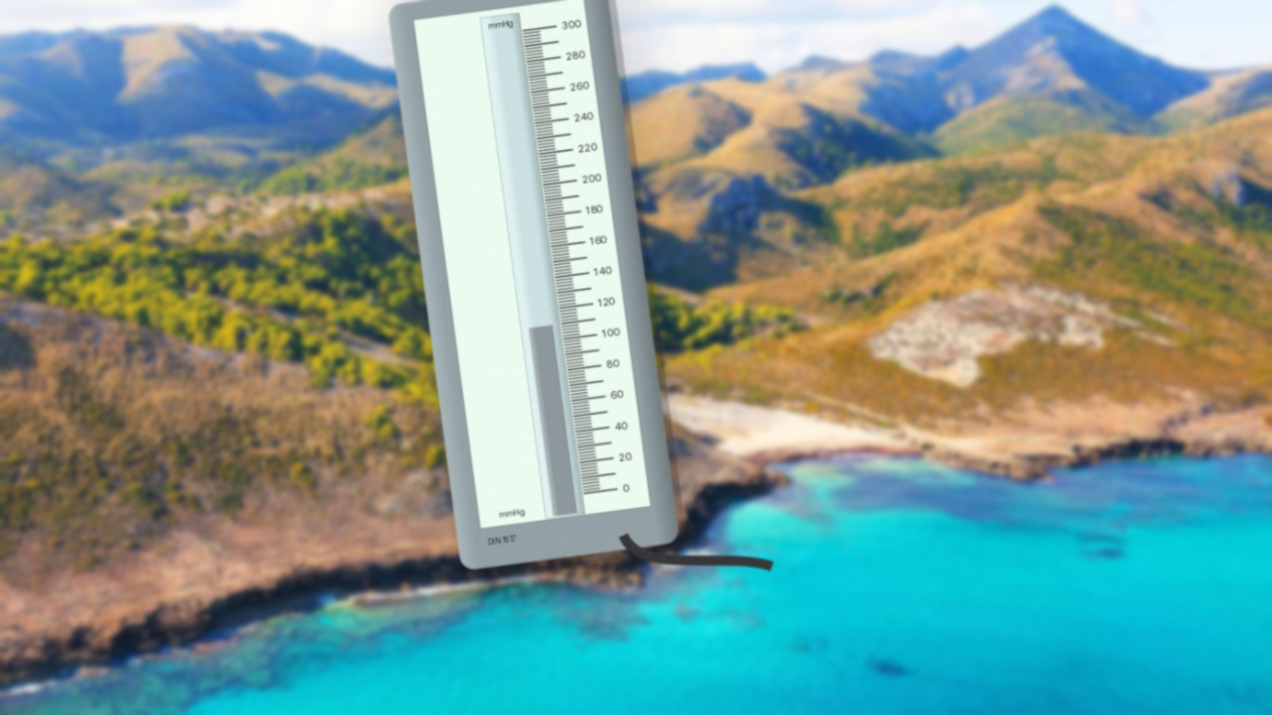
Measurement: 110 mmHg
